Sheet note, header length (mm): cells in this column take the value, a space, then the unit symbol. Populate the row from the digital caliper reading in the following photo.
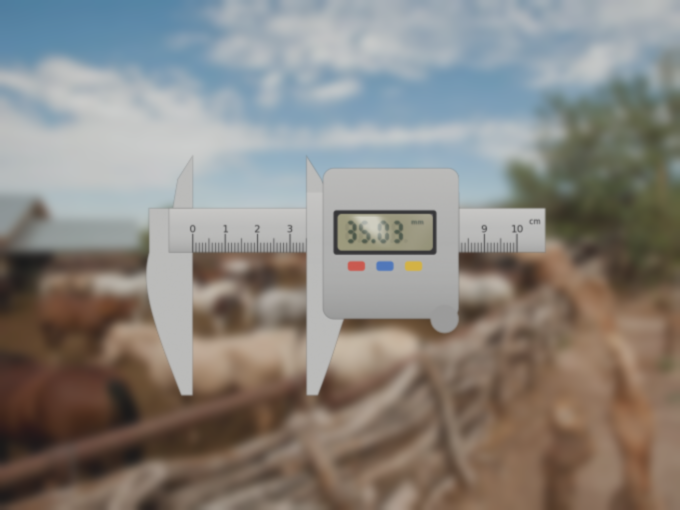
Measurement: 35.03 mm
